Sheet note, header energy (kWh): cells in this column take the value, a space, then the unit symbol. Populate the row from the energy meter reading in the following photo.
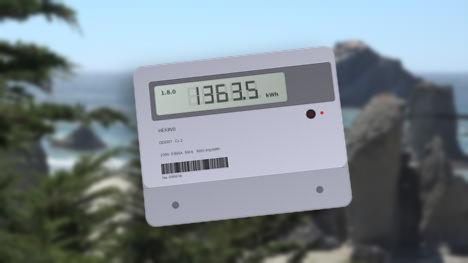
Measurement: 1363.5 kWh
